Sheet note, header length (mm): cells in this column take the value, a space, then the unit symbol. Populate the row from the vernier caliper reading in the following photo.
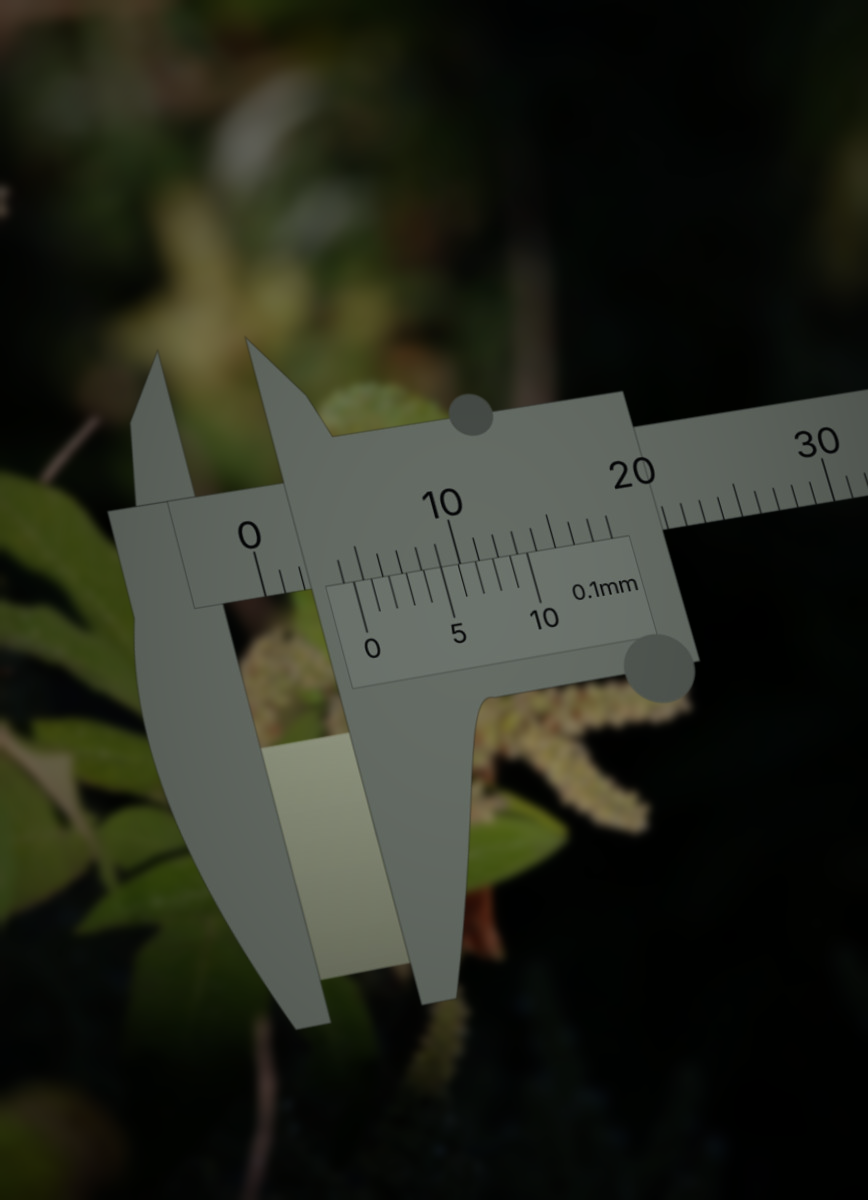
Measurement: 4.5 mm
